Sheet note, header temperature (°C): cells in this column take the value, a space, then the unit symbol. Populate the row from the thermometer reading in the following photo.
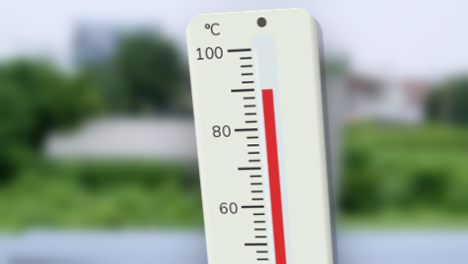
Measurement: 90 °C
